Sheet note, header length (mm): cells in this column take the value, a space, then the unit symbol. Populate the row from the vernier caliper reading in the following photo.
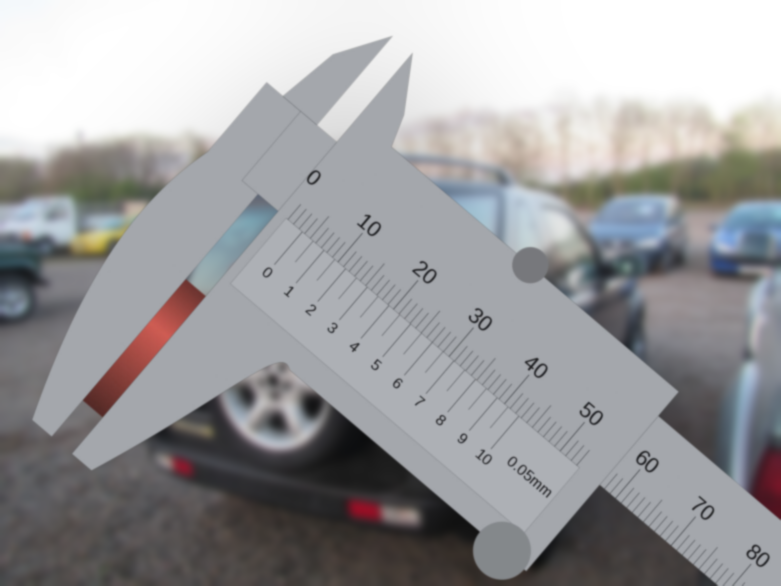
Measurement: 3.6 mm
